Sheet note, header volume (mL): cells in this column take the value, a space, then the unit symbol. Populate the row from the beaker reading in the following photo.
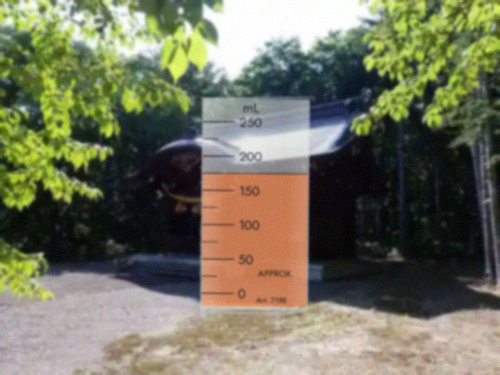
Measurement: 175 mL
